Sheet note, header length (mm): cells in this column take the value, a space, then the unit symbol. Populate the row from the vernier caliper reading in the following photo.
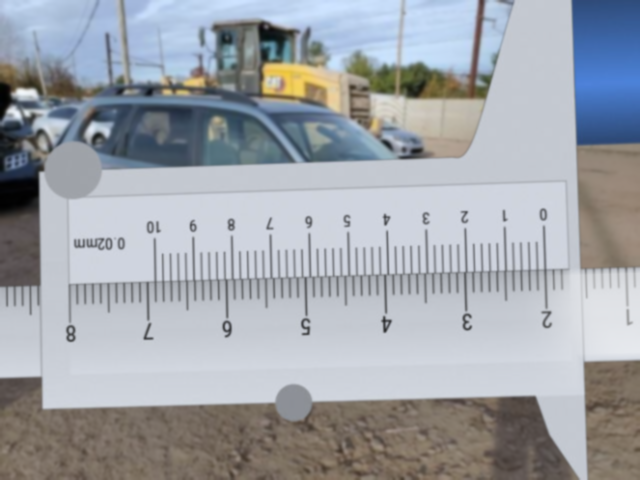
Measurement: 20.0 mm
